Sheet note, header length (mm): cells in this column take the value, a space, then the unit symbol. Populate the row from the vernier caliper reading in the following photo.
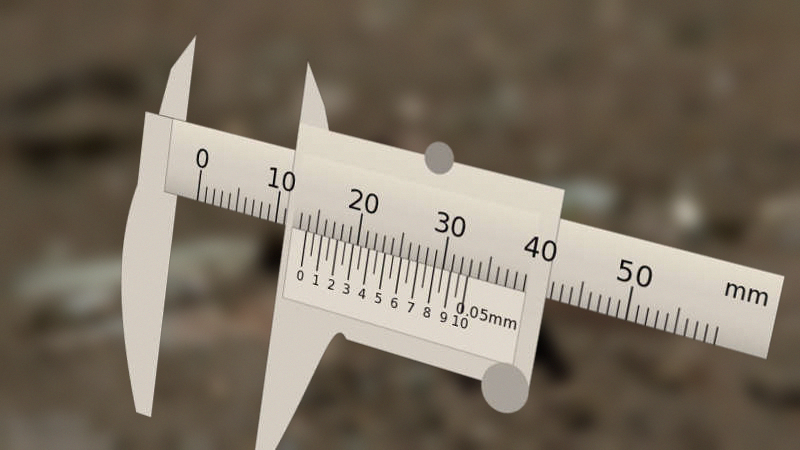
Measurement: 13.8 mm
